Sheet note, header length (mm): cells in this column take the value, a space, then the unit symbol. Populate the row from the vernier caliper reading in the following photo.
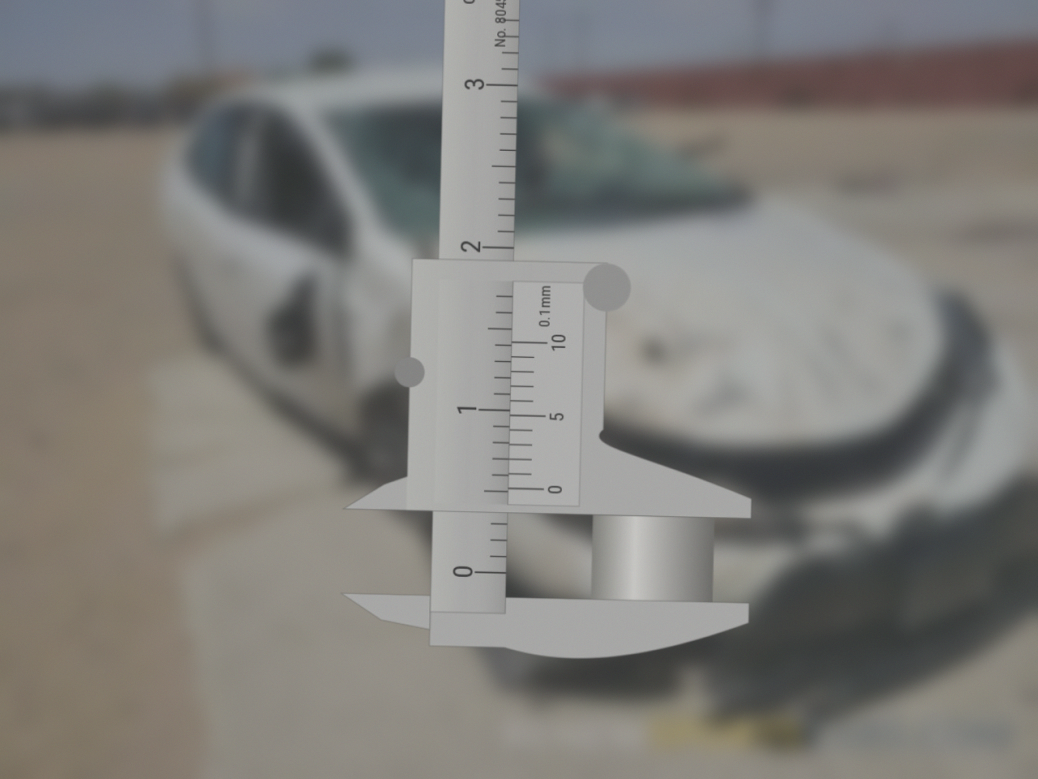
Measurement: 5.2 mm
